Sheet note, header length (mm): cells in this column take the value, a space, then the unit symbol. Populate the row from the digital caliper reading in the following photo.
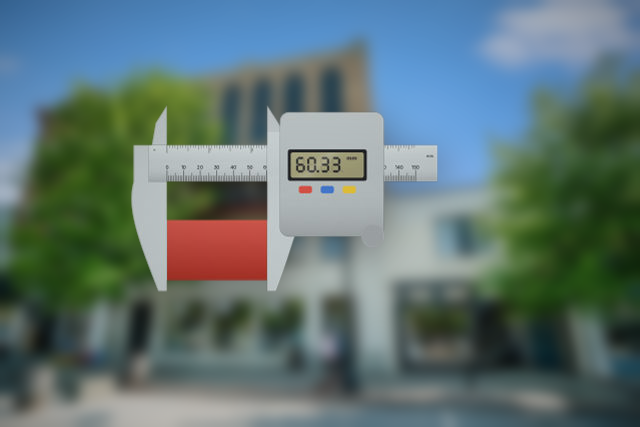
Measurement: 60.33 mm
